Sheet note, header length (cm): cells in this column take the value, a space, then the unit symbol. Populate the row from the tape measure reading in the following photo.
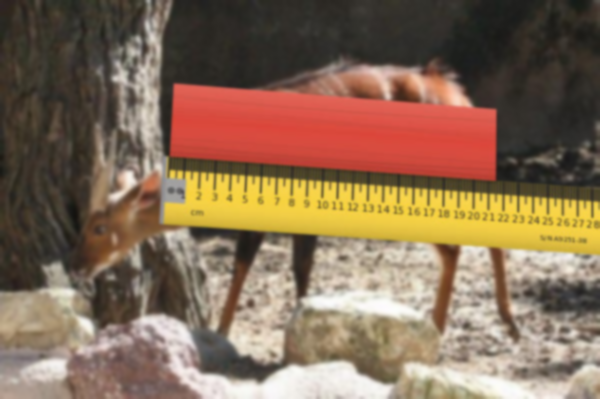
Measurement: 21.5 cm
